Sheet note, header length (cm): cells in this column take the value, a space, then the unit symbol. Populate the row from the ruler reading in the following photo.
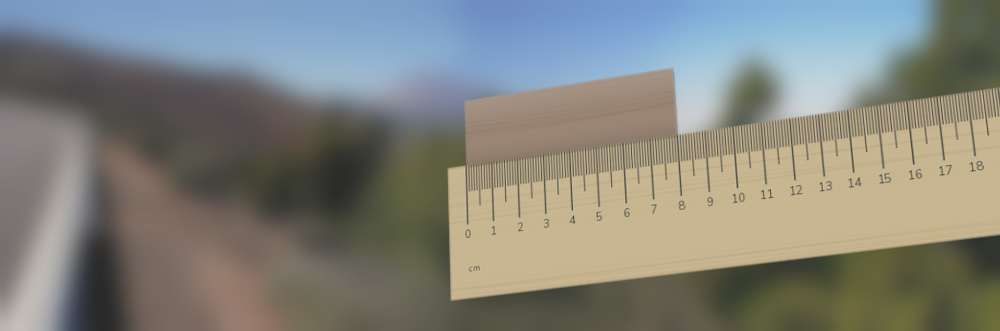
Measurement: 8 cm
